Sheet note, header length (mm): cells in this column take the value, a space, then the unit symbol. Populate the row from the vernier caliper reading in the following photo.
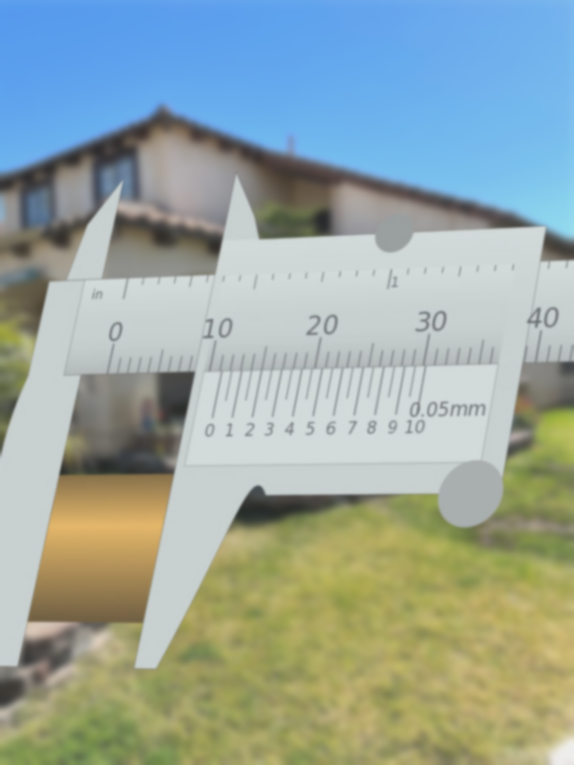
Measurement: 11.2 mm
